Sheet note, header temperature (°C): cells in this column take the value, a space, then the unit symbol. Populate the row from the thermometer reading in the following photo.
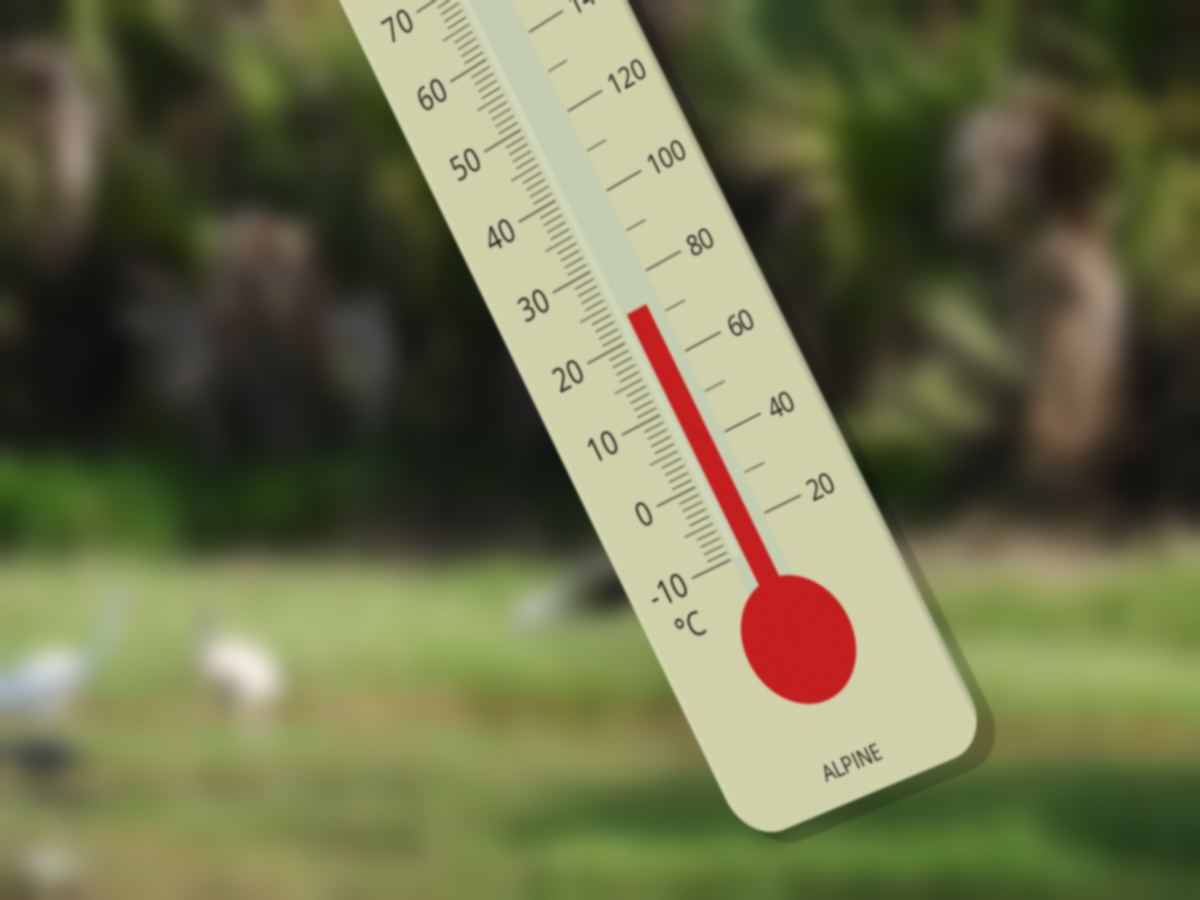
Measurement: 23 °C
